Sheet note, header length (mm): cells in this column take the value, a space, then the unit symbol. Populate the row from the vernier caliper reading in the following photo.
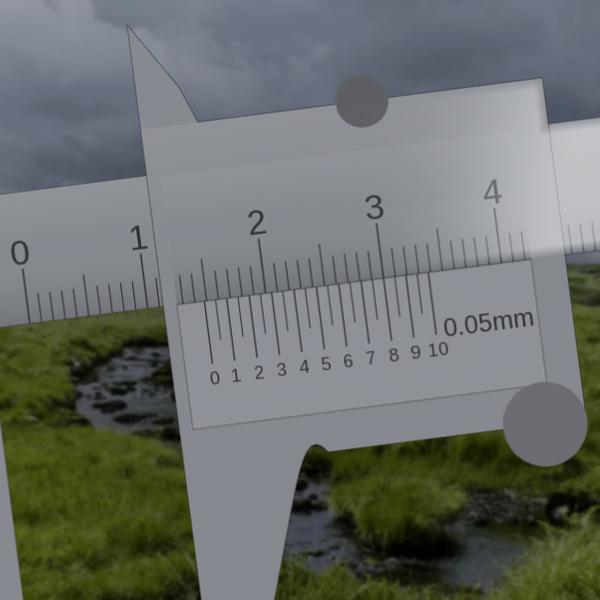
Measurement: 14.8 mm
